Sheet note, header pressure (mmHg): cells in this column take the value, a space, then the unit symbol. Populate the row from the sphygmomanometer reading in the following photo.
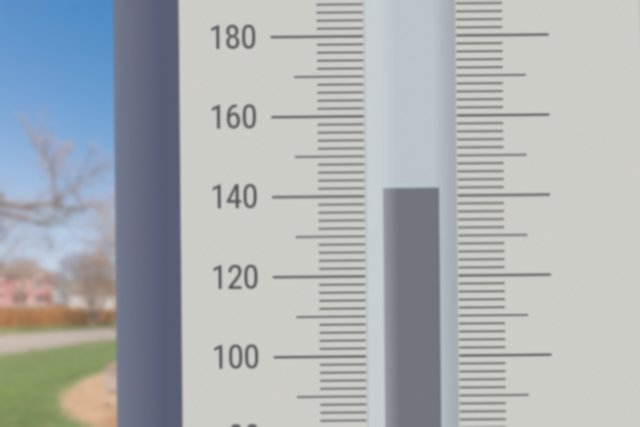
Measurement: 142 mmHg
